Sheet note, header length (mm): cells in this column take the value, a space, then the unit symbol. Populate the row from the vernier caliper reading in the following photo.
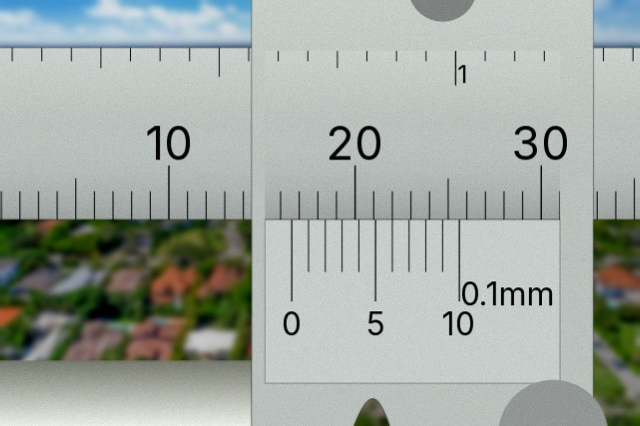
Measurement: 16.6 mm
